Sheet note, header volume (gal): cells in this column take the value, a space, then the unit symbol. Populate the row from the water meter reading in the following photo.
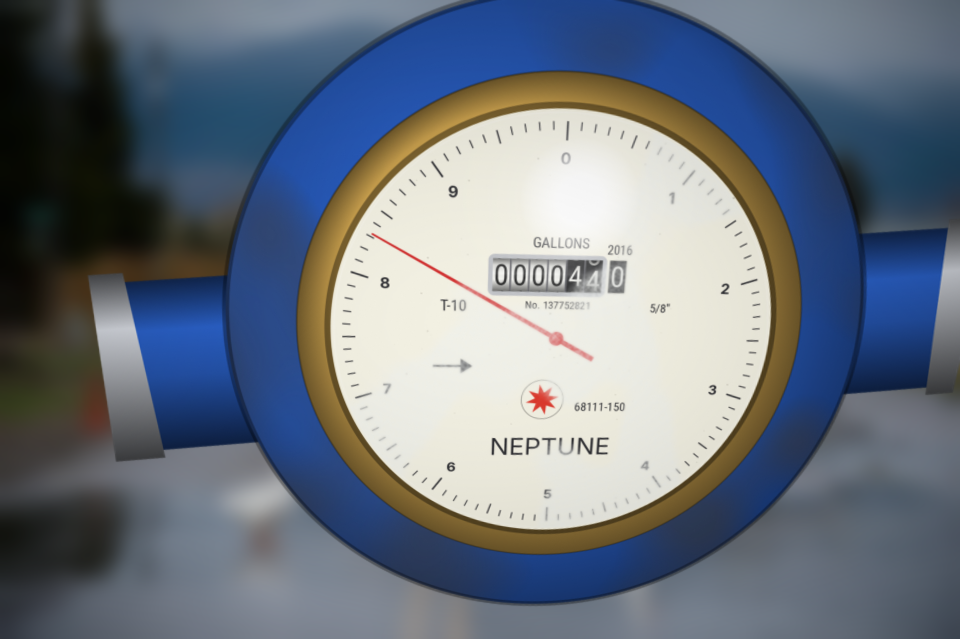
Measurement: 438.3 gal
